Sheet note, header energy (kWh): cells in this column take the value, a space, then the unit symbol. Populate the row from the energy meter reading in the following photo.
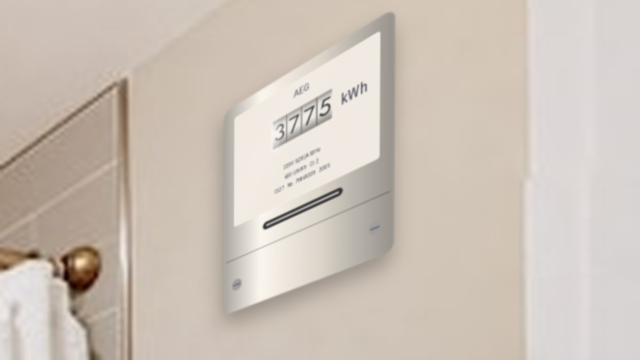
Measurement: 3775 kWh
